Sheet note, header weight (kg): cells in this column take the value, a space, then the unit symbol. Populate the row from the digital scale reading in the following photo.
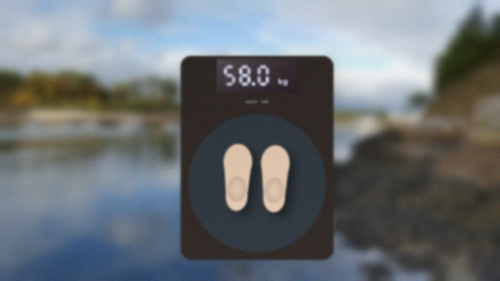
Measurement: 58.0 kg
